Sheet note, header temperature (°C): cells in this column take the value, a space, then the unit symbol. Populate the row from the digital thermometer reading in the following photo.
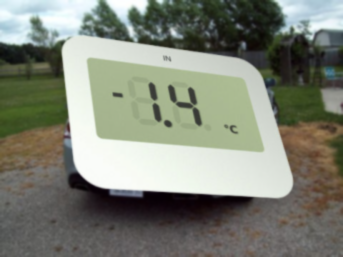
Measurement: -1.4 °C
